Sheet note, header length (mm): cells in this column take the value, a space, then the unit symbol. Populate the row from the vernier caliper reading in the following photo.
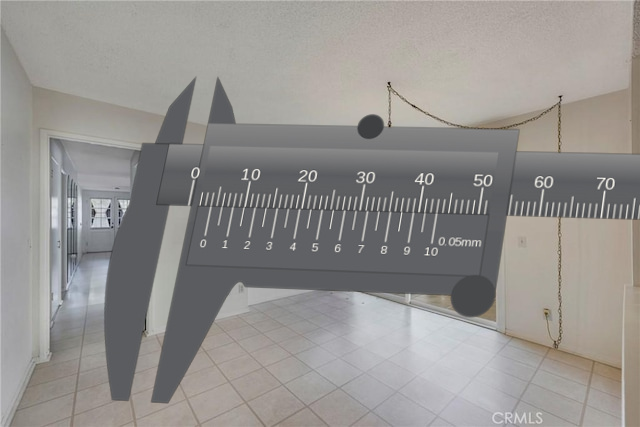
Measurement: 4.0 mm
